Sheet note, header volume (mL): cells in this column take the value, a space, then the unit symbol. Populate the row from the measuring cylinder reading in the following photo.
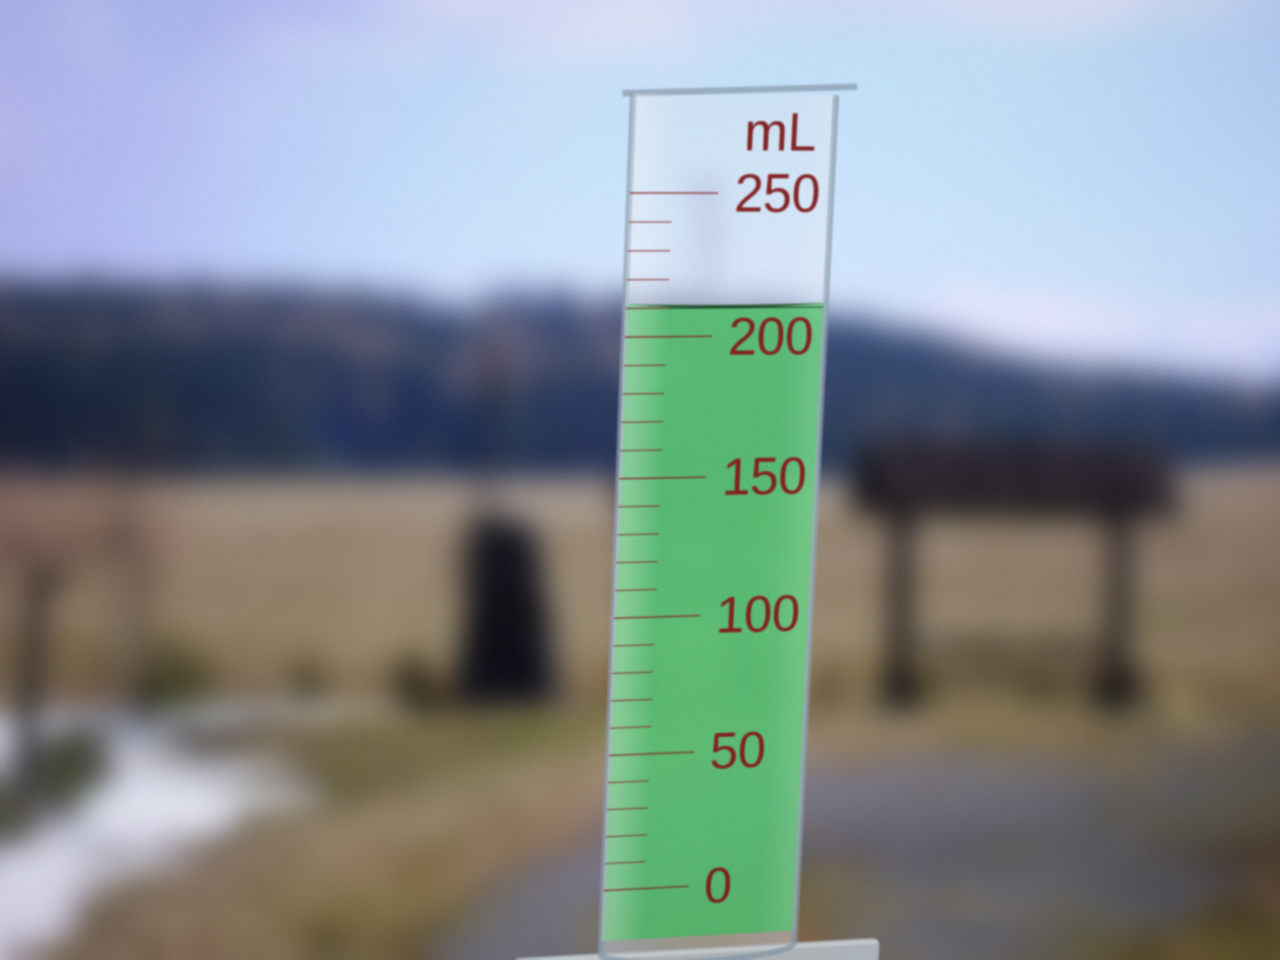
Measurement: 210 mL
